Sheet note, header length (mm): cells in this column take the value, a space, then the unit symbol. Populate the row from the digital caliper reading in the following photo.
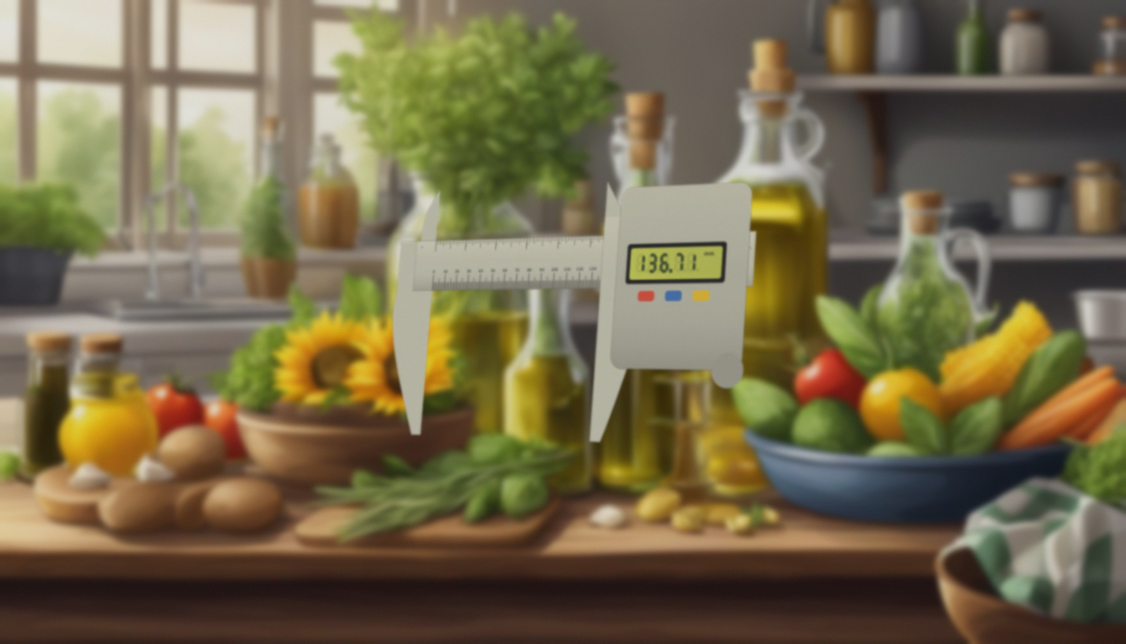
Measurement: 136.71 mm
